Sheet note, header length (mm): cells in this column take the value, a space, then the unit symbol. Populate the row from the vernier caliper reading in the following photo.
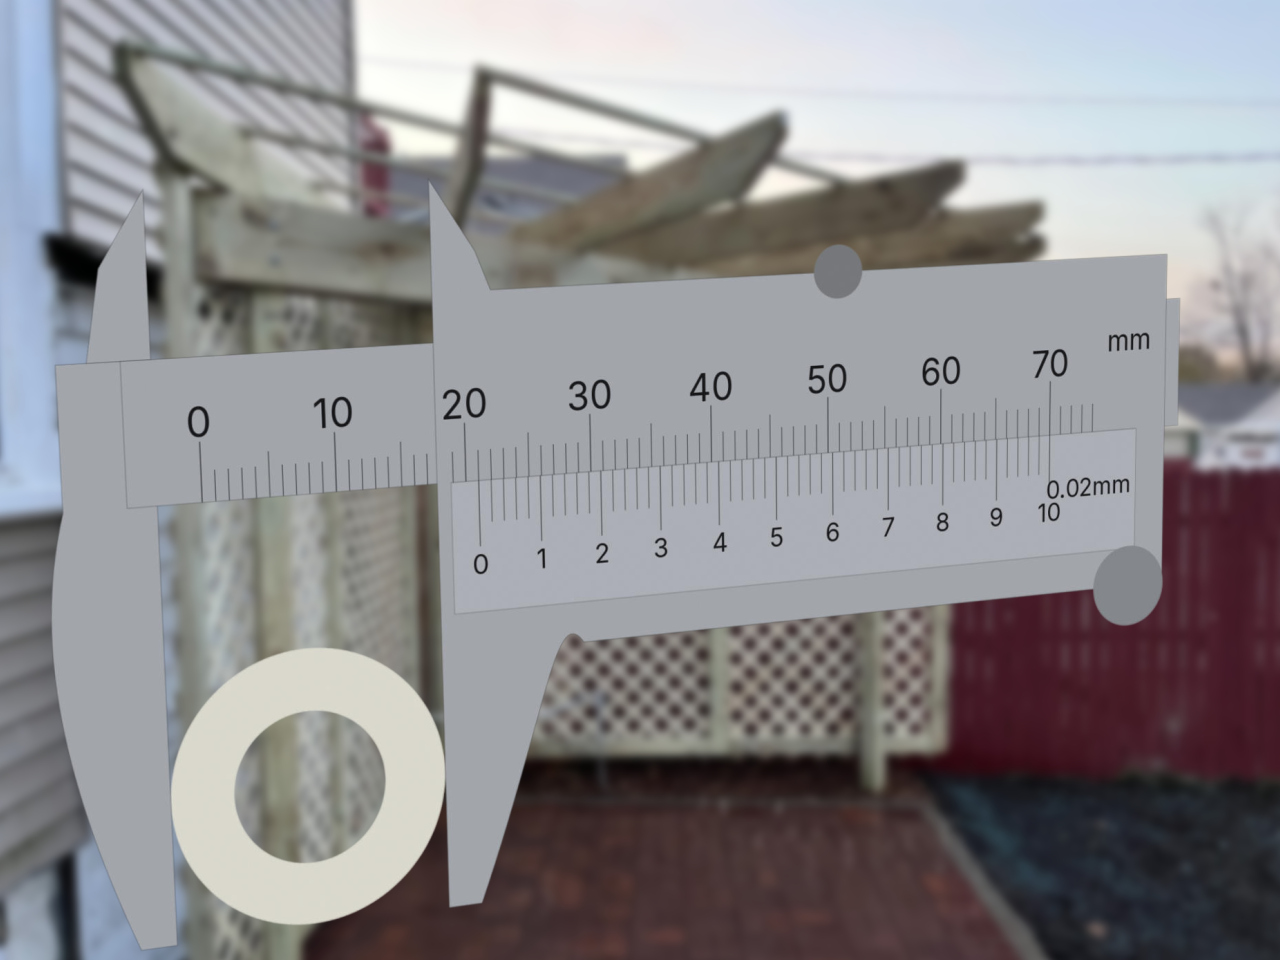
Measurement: 21.0 mm
